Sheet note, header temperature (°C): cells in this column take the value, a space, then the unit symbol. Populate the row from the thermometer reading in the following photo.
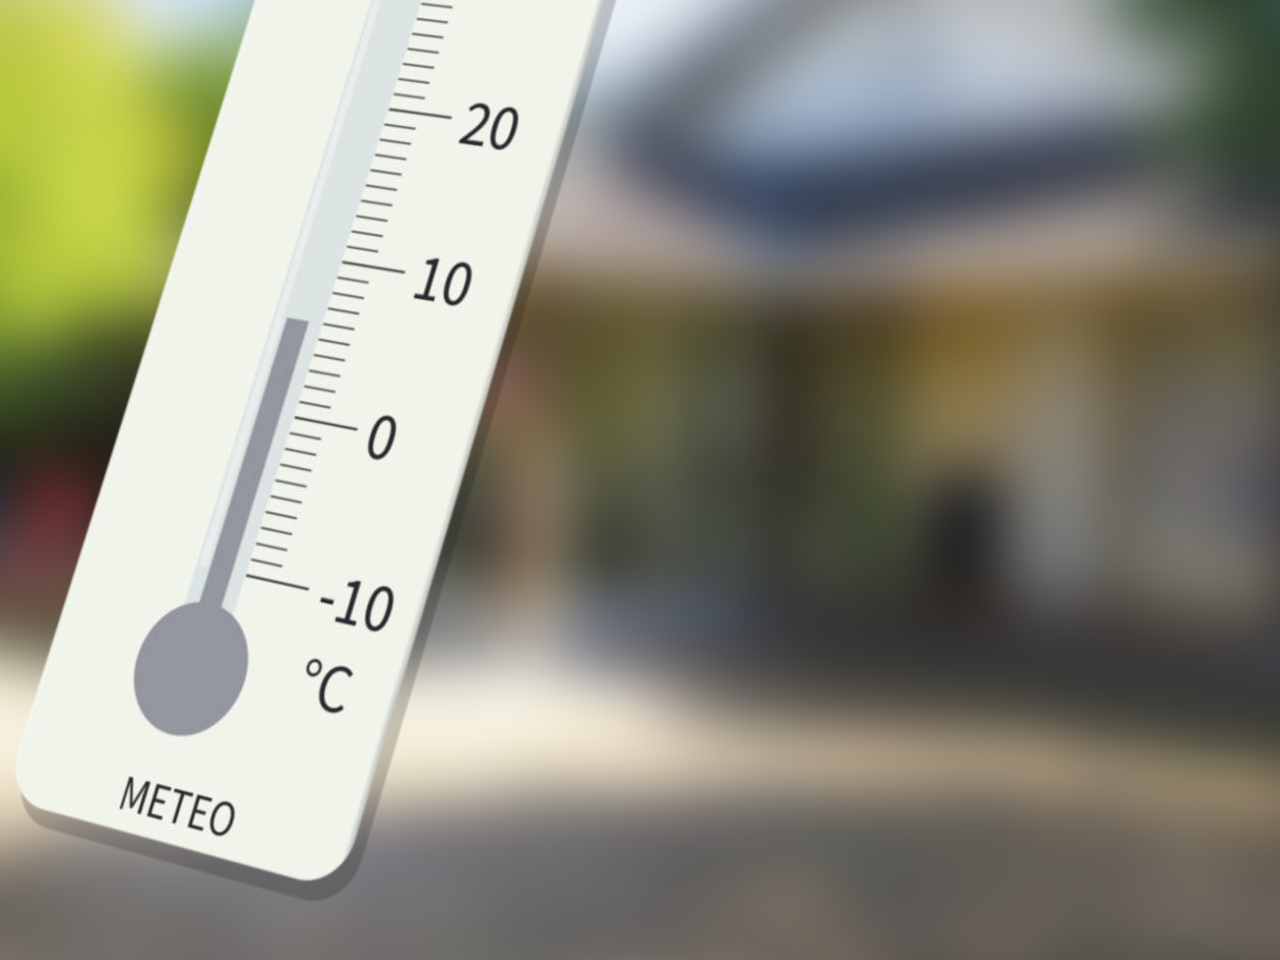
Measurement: 6 °C
